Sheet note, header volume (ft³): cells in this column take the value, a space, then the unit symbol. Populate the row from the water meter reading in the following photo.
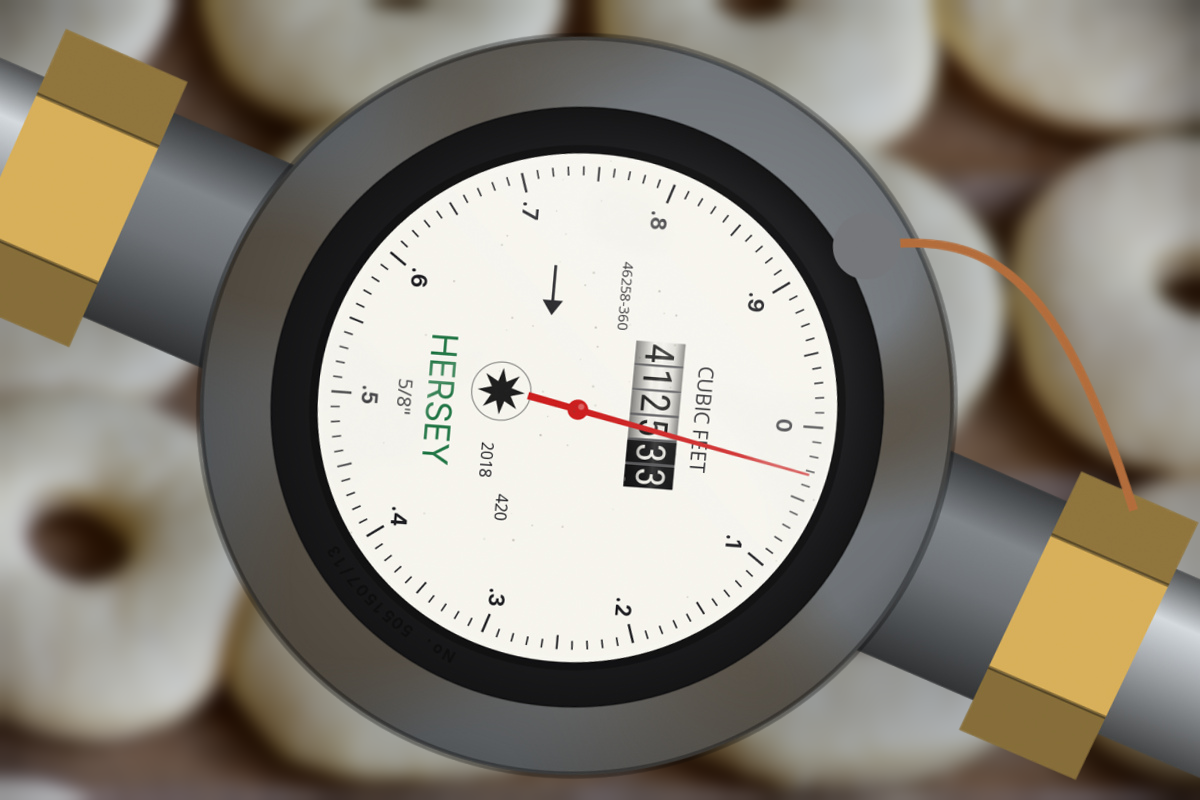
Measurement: 412533.03 ft³
